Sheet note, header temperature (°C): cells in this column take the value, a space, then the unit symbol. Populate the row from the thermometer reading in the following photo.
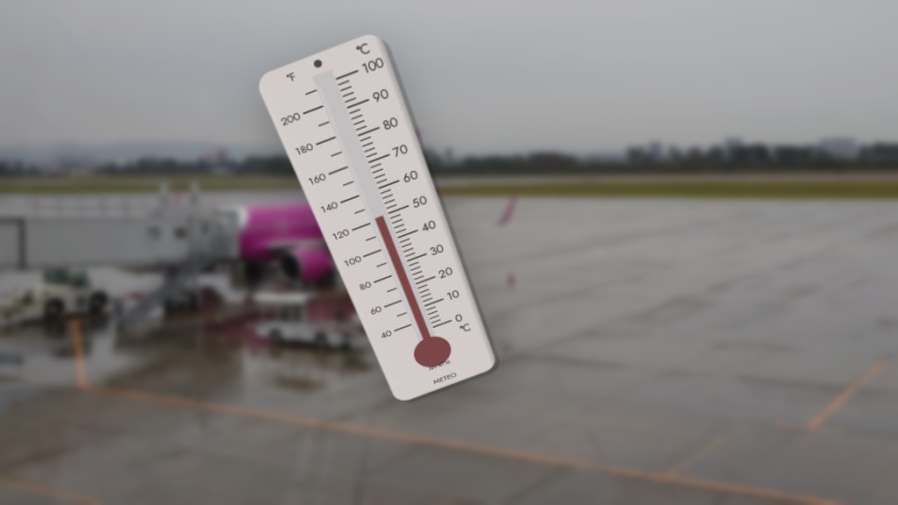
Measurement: 50 °C
